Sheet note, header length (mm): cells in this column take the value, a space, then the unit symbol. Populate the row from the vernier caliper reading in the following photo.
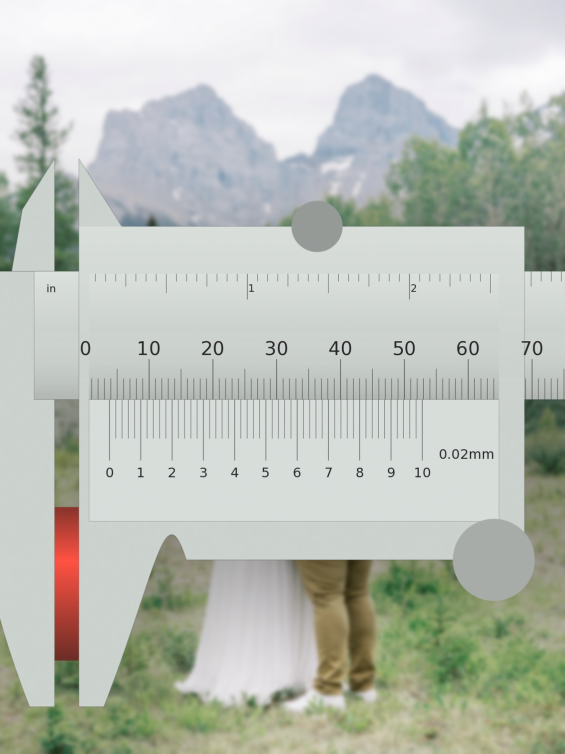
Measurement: 3.8 mm
